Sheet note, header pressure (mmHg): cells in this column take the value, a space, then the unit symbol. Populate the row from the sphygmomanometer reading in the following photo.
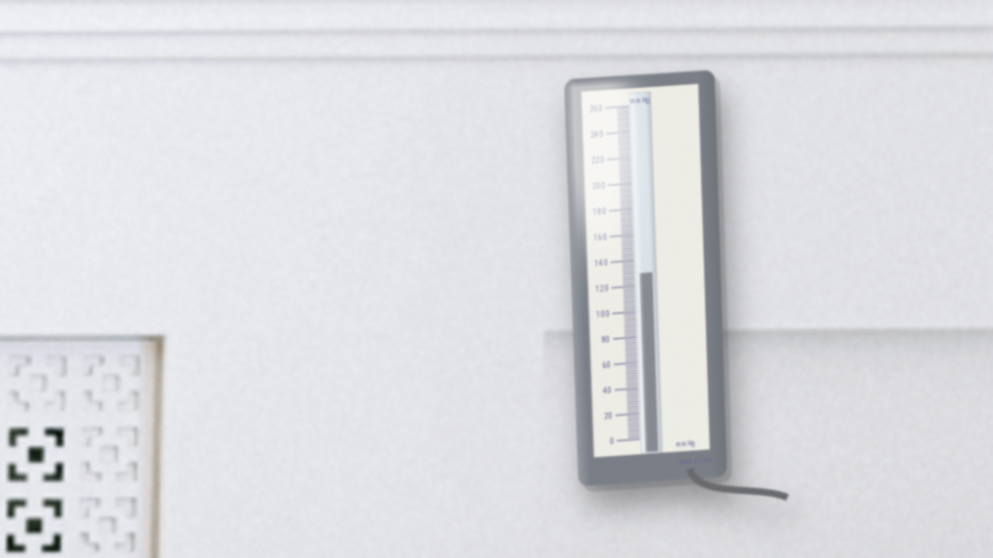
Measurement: 130 mmHg
